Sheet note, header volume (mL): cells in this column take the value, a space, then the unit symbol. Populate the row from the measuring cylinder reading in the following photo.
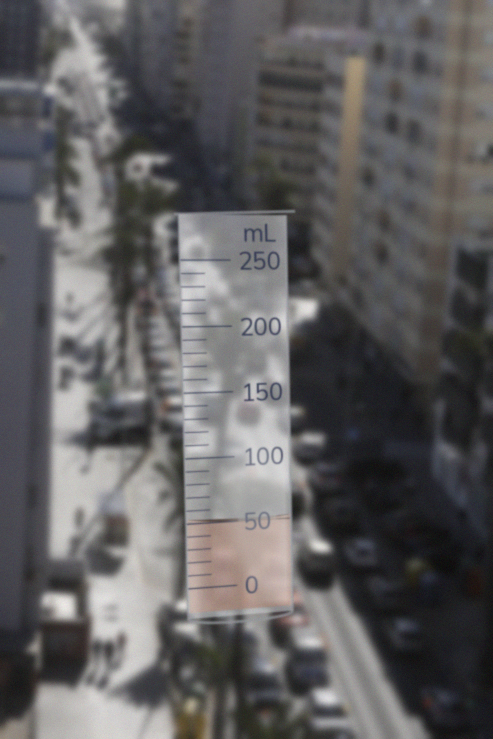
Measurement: 50 mL
